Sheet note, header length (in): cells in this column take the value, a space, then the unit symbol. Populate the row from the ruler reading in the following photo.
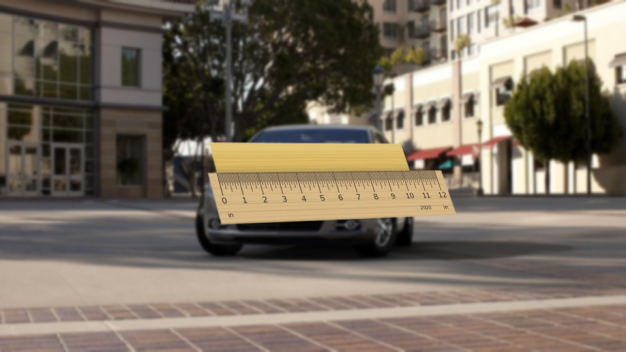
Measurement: 10.5 in
